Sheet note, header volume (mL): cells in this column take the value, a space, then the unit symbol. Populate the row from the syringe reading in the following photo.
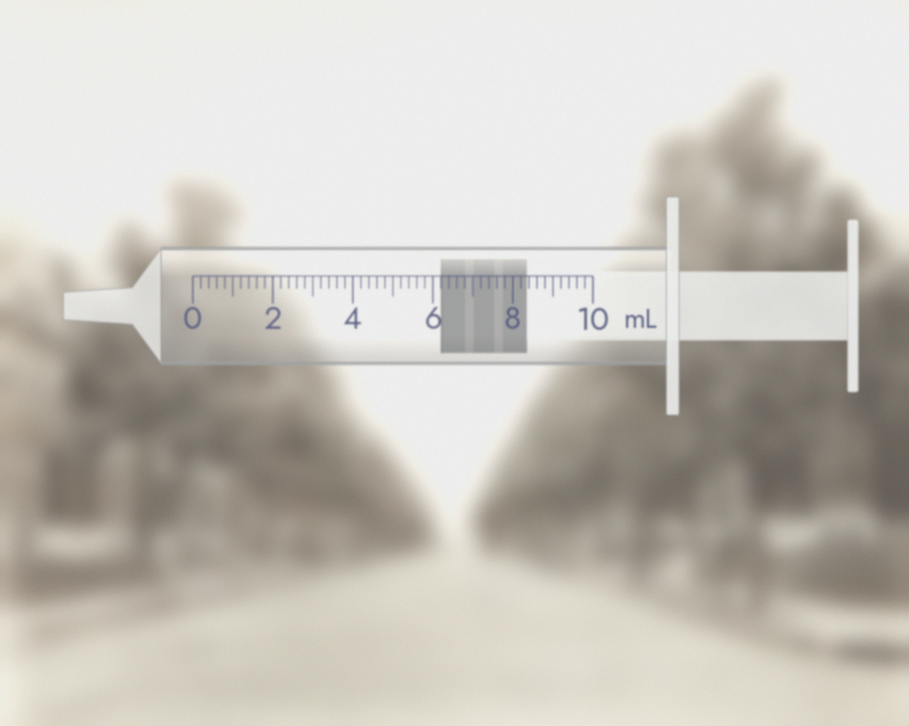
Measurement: 6.2 mL
